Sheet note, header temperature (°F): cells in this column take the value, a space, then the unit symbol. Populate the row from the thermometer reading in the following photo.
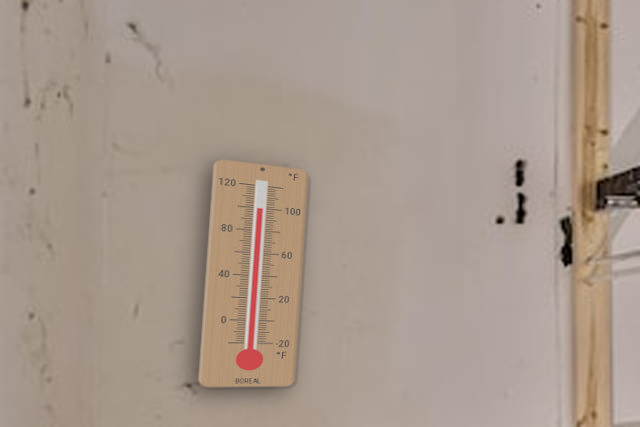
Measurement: 100 °F
